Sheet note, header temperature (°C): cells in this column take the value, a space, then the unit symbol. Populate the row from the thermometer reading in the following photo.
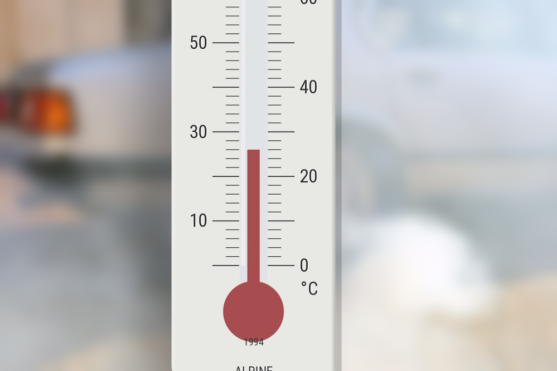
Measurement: 26 °C
